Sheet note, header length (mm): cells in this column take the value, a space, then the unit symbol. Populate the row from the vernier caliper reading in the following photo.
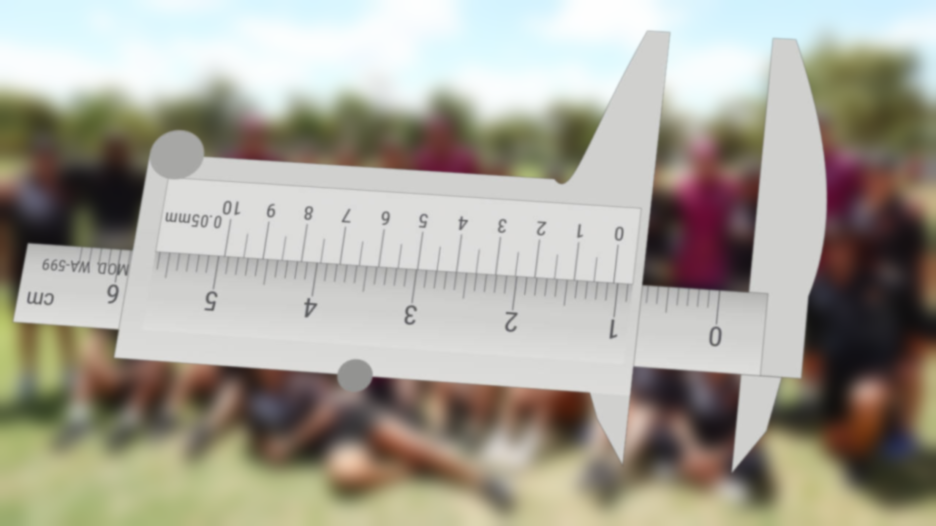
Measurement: 10.4 mm
